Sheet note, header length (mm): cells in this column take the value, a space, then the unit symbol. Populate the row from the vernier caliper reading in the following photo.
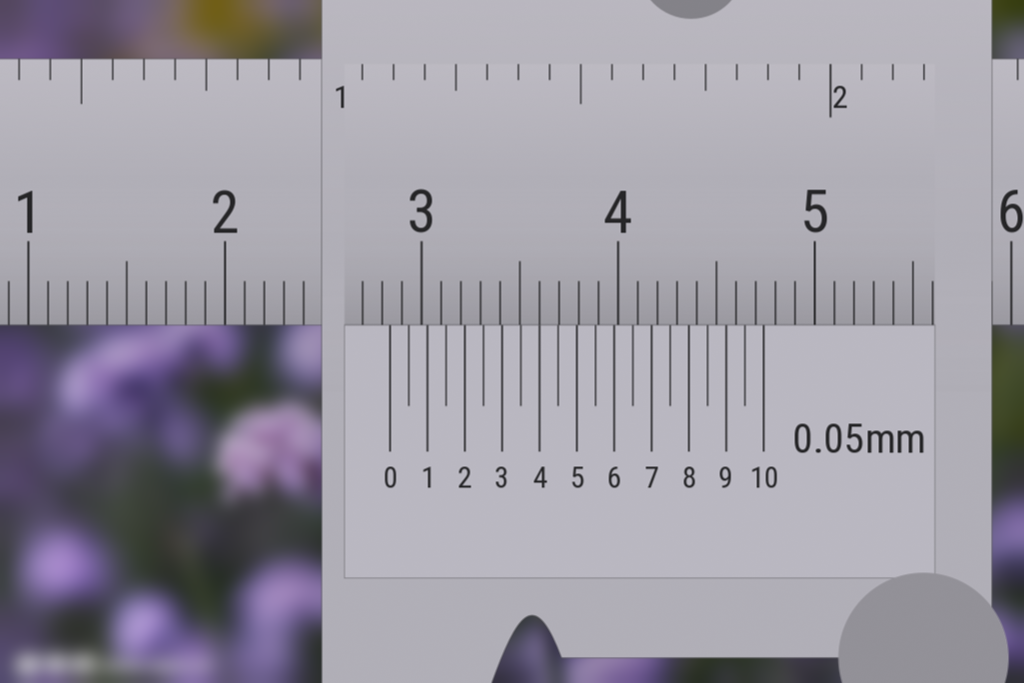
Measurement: 28.4 mm
